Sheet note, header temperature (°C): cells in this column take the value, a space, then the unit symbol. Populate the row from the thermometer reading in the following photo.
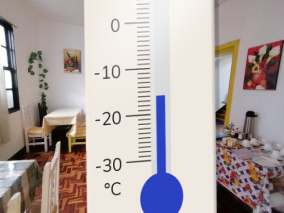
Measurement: -16 °C
